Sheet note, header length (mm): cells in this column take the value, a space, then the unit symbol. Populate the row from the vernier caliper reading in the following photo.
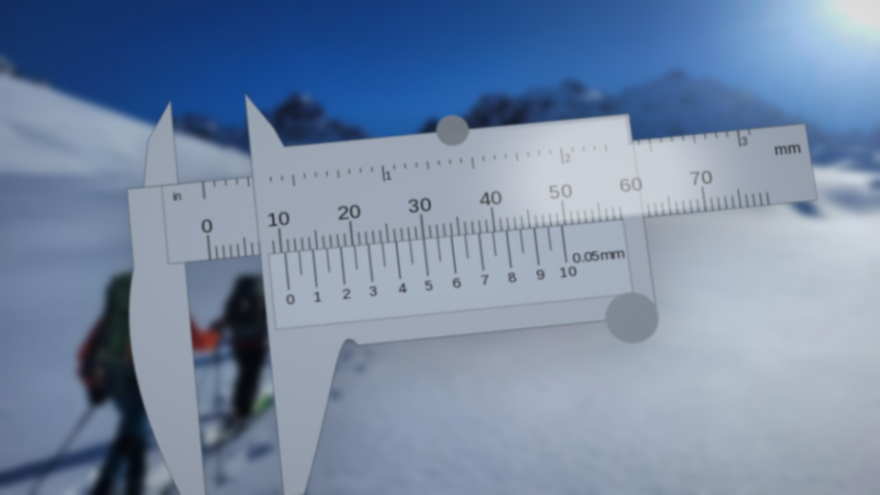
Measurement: 10.5 mm
